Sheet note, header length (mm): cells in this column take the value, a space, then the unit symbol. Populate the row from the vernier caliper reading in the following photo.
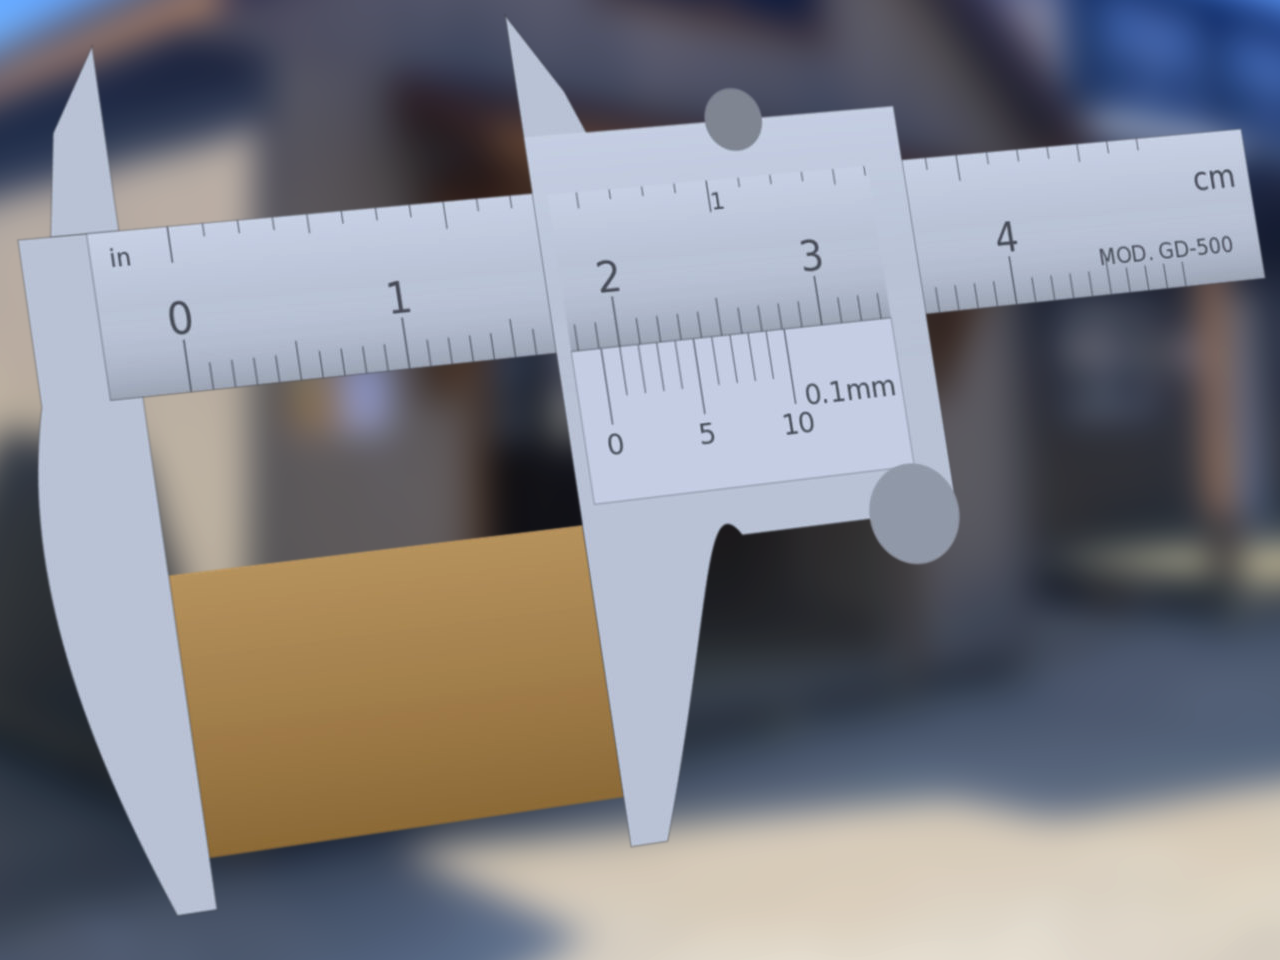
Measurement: 19.1 mm
